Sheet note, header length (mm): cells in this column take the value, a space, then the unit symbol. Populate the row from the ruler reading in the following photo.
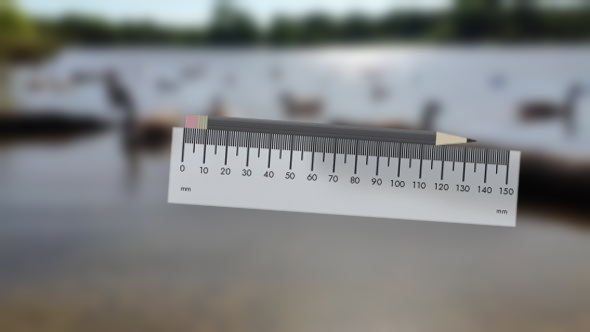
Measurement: 135 mm
